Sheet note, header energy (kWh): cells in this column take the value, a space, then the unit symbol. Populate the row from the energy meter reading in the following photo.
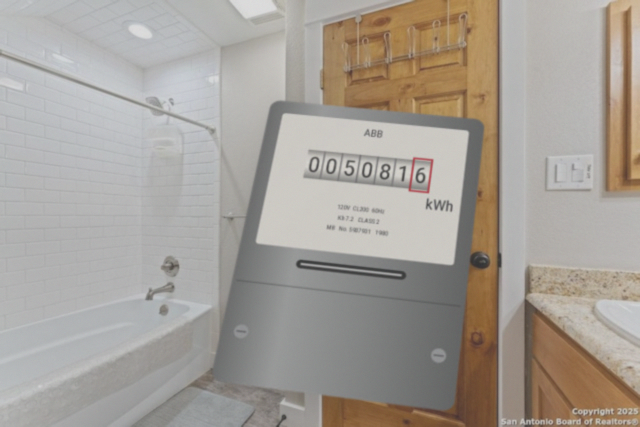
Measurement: 5081.6 kWh
